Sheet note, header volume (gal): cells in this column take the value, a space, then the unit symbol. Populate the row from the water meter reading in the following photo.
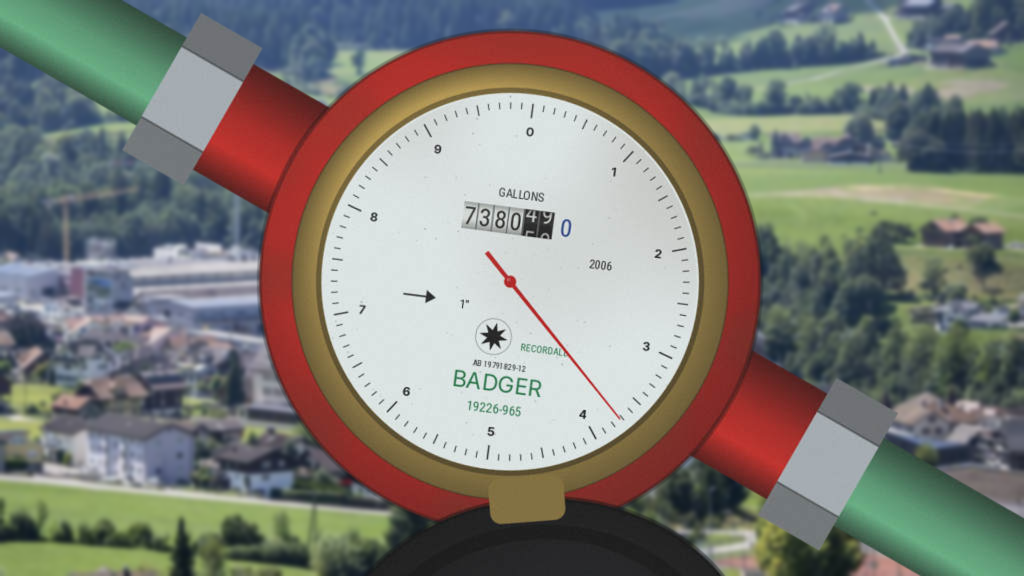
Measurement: 7380493.7 gal
